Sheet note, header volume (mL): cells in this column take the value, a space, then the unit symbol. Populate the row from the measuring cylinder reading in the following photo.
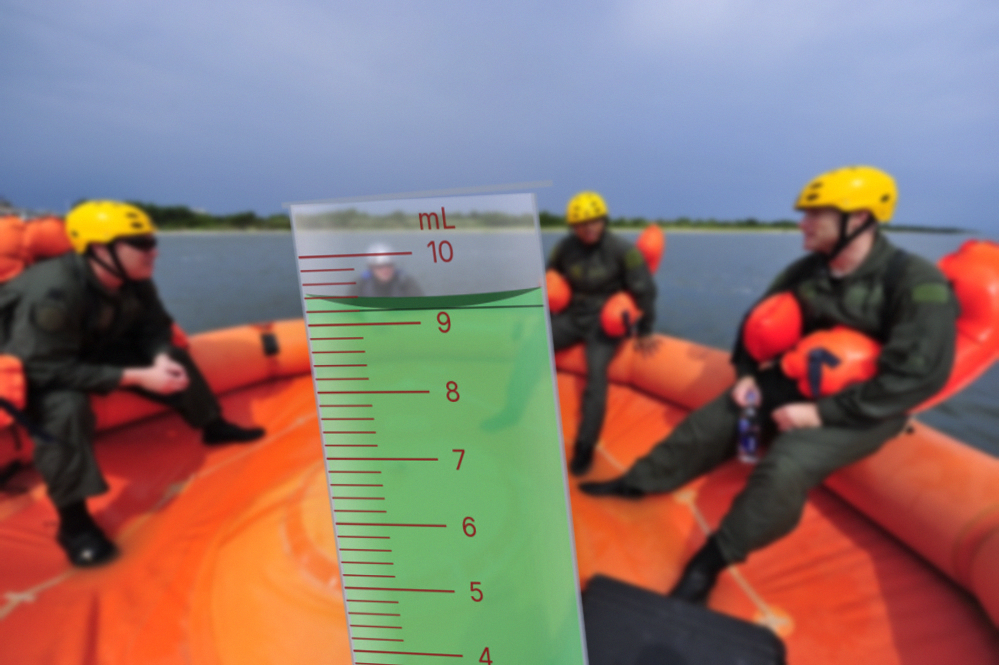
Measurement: 9.2 mL
